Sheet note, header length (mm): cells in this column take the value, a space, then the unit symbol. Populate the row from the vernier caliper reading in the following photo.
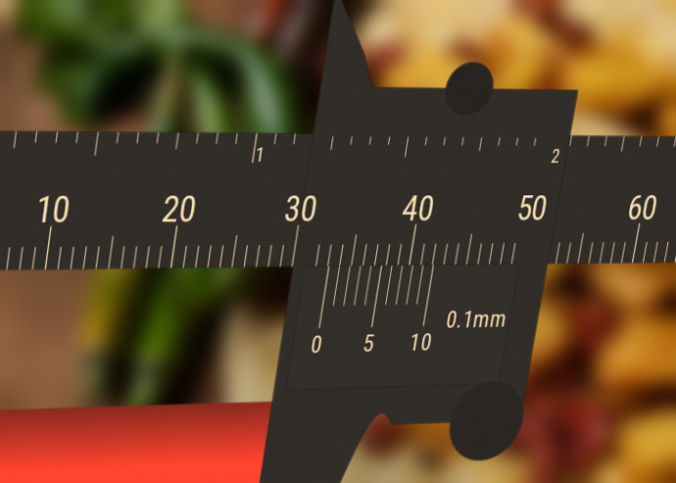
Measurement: 33.1 mm
